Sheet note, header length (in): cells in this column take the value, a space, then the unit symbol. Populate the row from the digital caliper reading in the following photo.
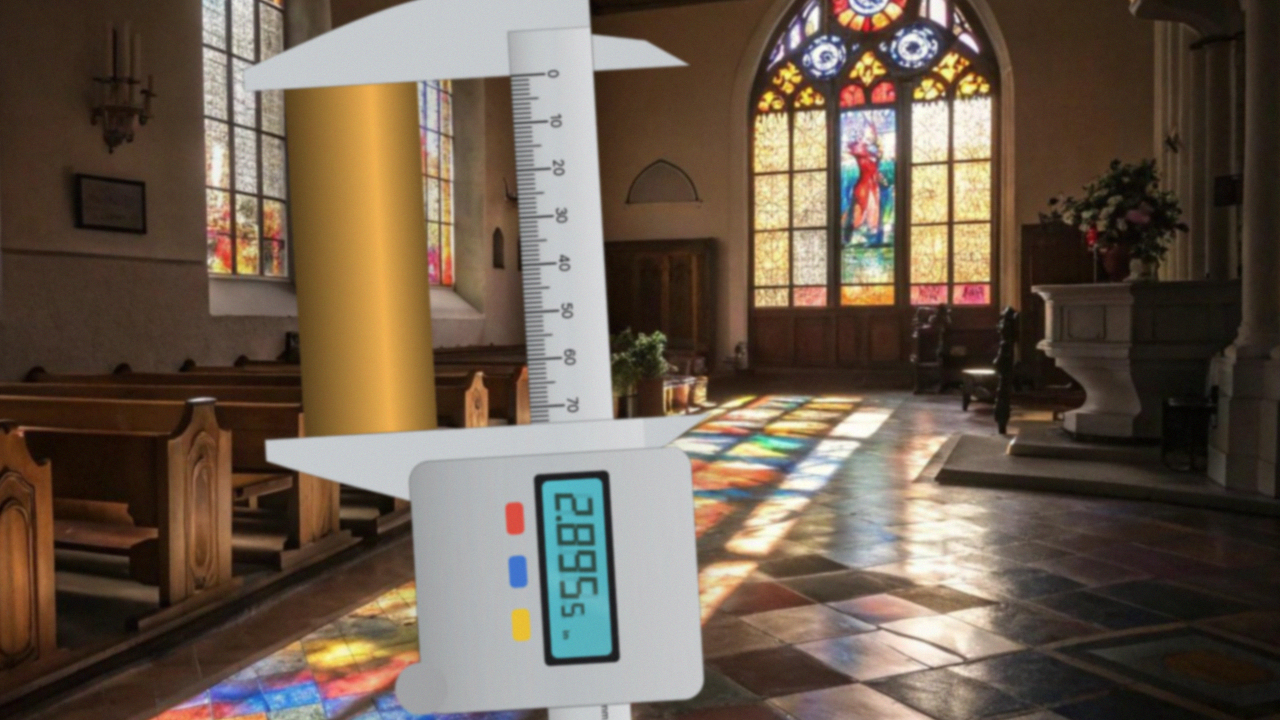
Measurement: 2.8955 in
